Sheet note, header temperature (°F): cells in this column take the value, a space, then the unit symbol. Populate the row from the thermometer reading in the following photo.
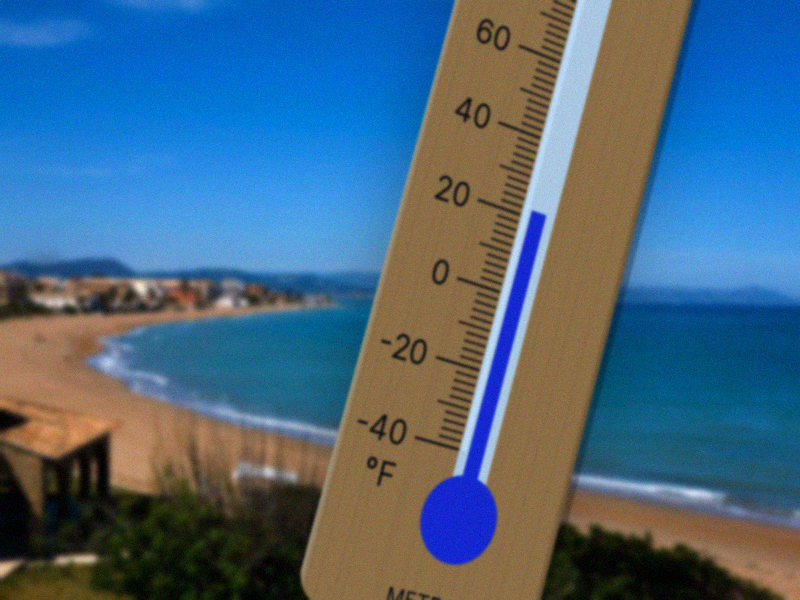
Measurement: 22 °F
